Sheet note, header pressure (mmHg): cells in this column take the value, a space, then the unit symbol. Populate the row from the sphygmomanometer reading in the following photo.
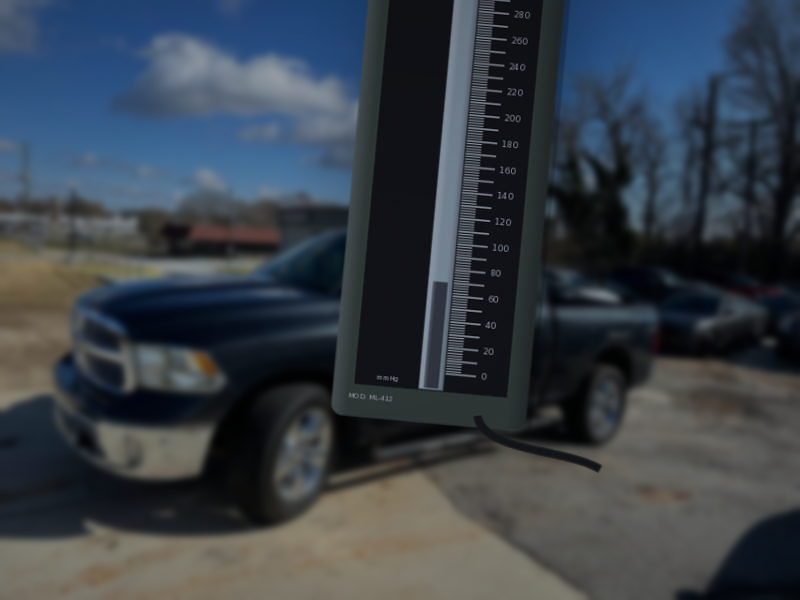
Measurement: 70 mmHg
